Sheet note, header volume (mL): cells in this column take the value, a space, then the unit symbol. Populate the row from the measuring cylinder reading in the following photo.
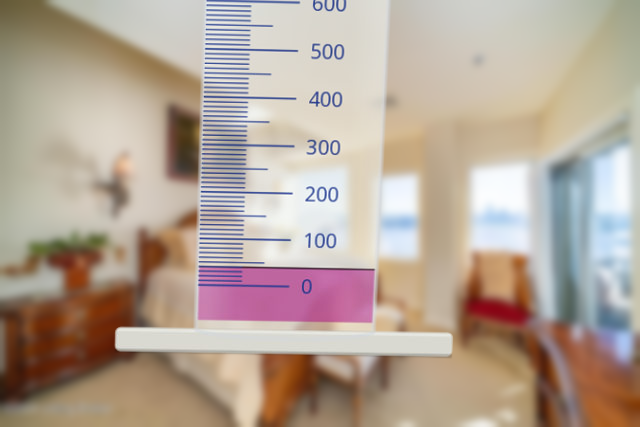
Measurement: 40 mL
